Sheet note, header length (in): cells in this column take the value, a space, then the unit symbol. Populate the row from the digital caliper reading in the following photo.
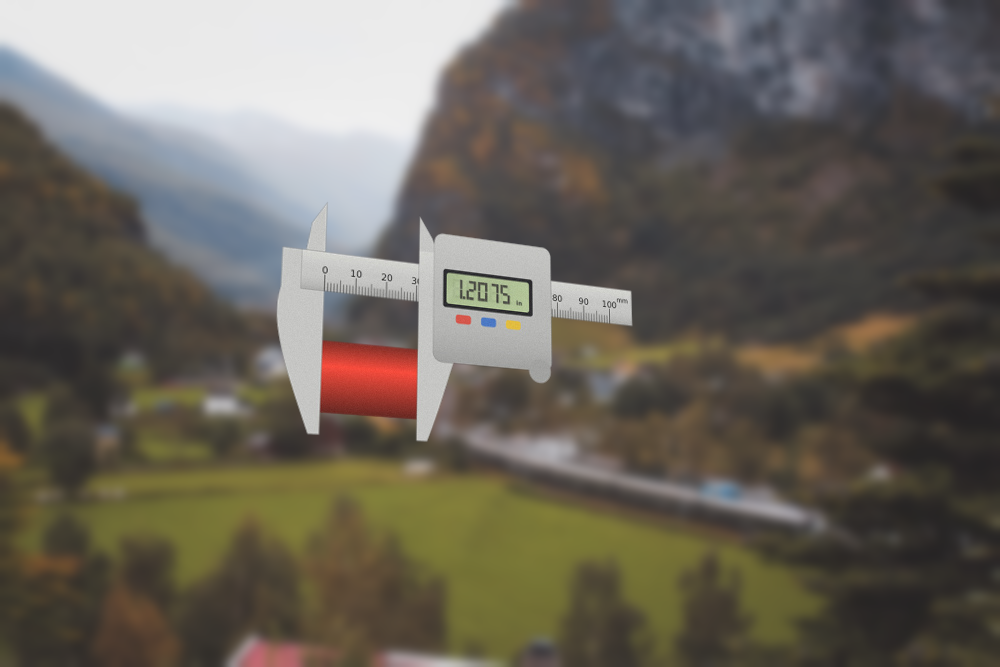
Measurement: 1.2075 in
